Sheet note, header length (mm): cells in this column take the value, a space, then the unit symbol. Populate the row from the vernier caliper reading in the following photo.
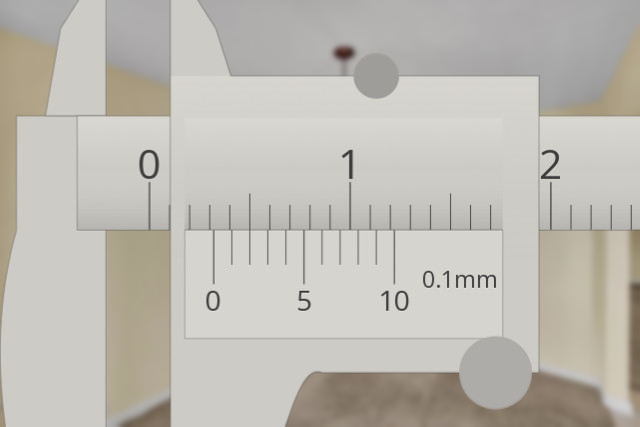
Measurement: 3.2 mm
